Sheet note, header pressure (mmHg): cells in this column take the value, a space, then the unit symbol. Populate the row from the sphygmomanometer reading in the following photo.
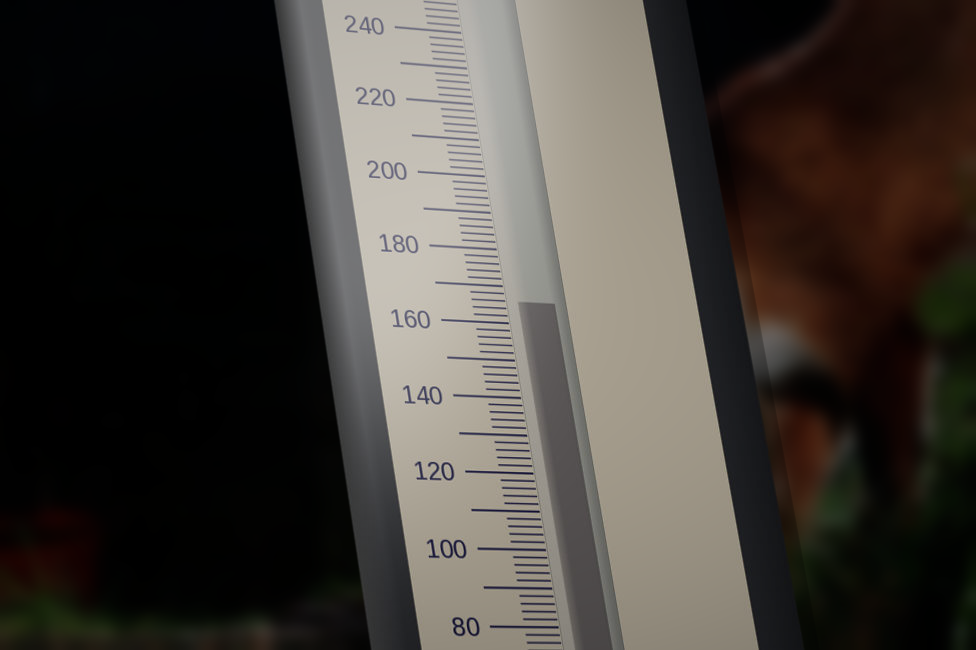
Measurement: 166 mmHg
